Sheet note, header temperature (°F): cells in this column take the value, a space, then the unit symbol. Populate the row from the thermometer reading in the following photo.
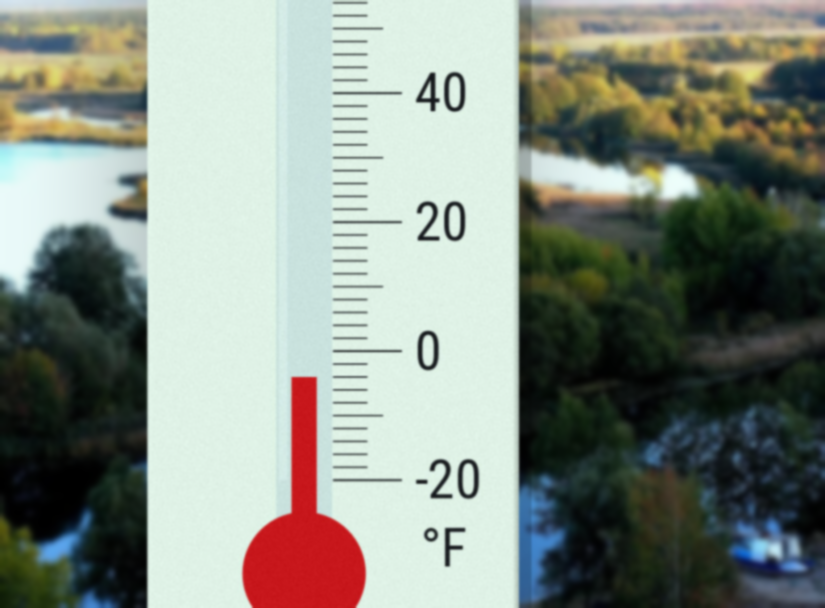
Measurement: -4 °F
